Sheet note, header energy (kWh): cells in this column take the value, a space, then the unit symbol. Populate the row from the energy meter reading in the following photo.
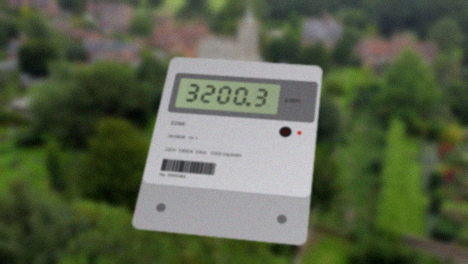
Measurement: 3200.3 kWh
